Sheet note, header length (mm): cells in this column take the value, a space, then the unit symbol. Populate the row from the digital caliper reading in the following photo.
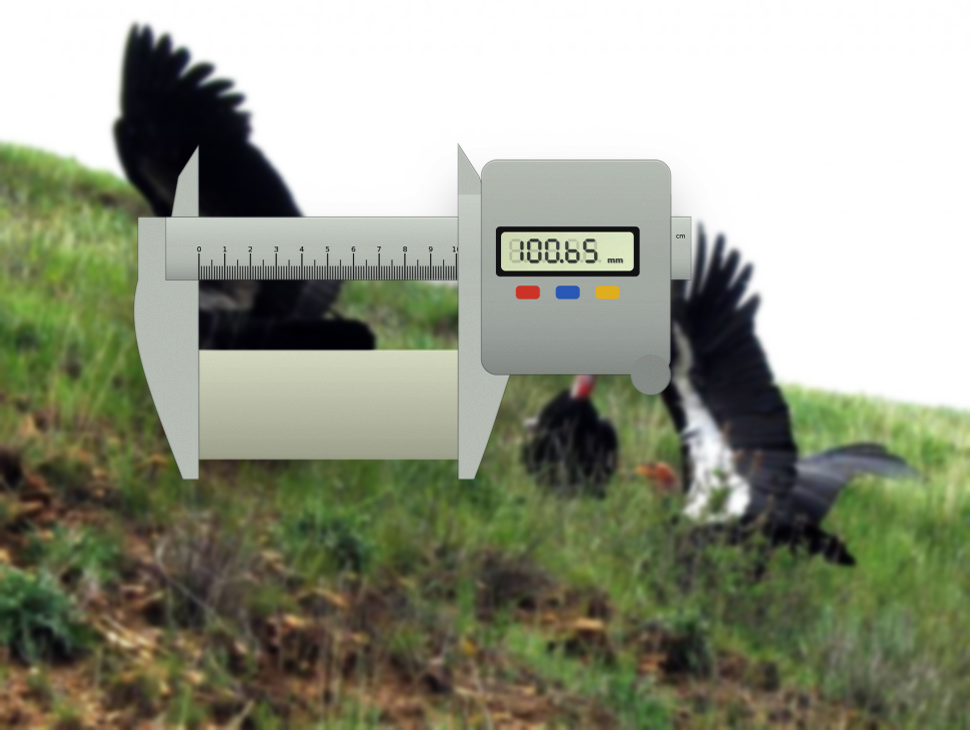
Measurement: 100.65 mm
